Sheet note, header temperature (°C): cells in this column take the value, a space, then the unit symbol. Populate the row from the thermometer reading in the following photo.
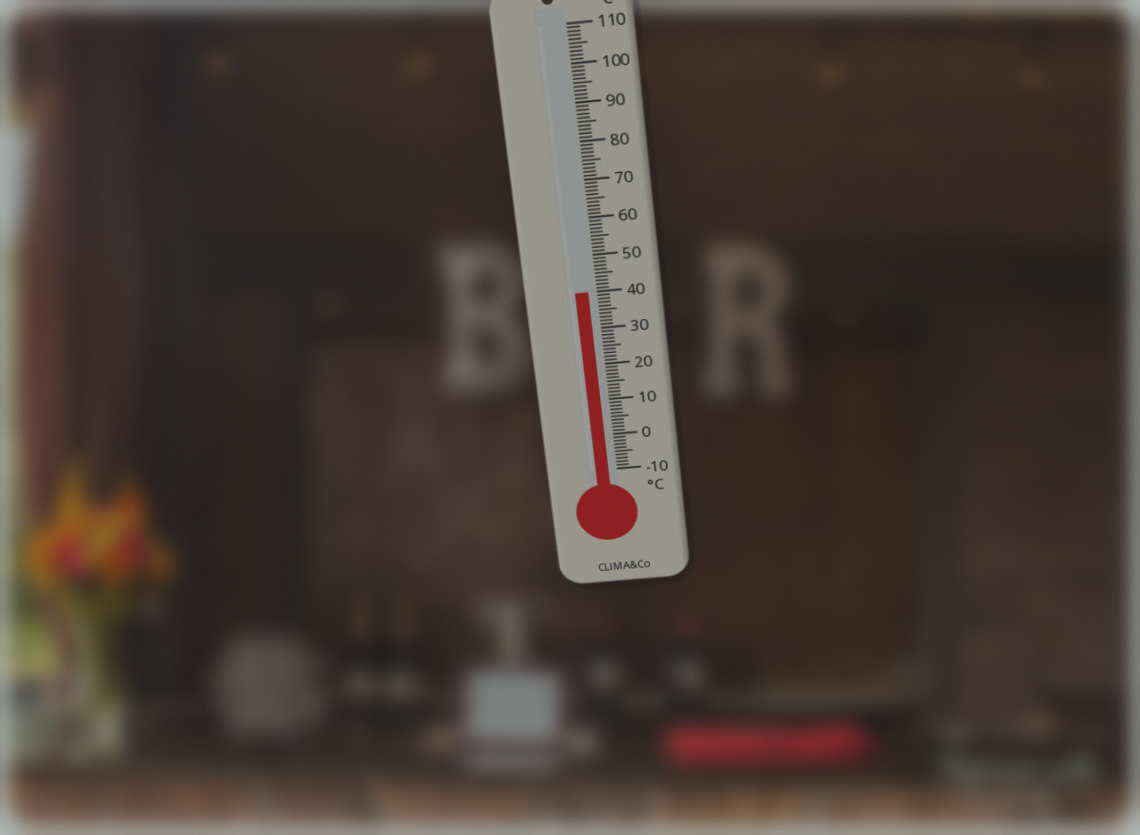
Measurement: 40 °C
